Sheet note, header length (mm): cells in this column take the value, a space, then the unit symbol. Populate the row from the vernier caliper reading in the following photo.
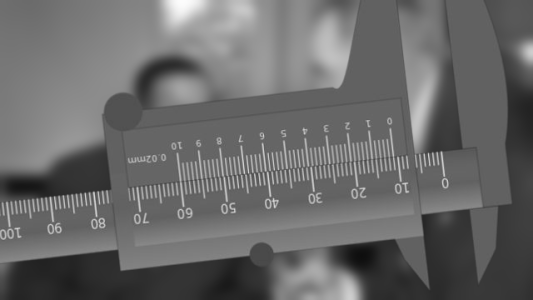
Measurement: 11.0 mm
